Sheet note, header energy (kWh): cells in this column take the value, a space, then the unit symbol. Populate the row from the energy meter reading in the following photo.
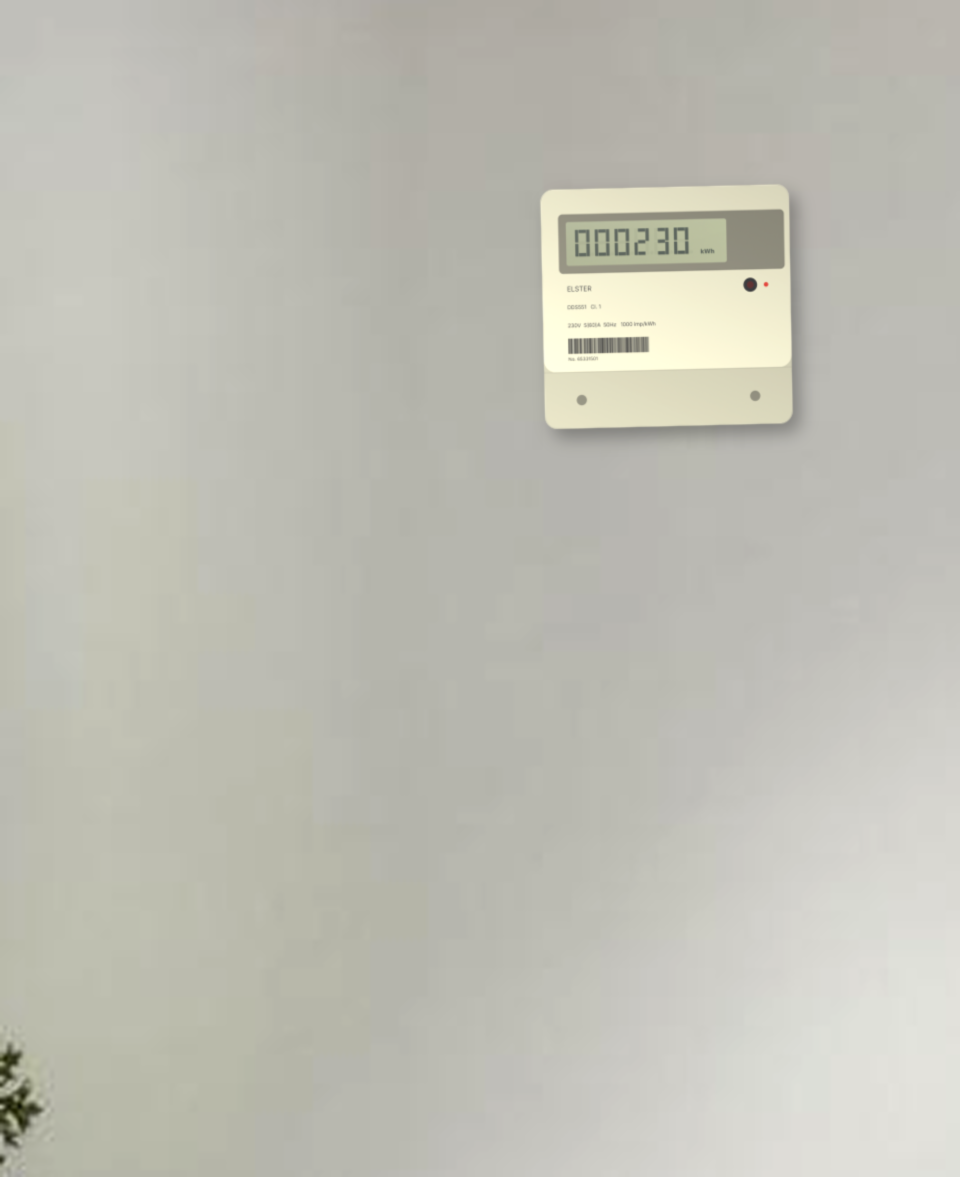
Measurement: 230 kWh
